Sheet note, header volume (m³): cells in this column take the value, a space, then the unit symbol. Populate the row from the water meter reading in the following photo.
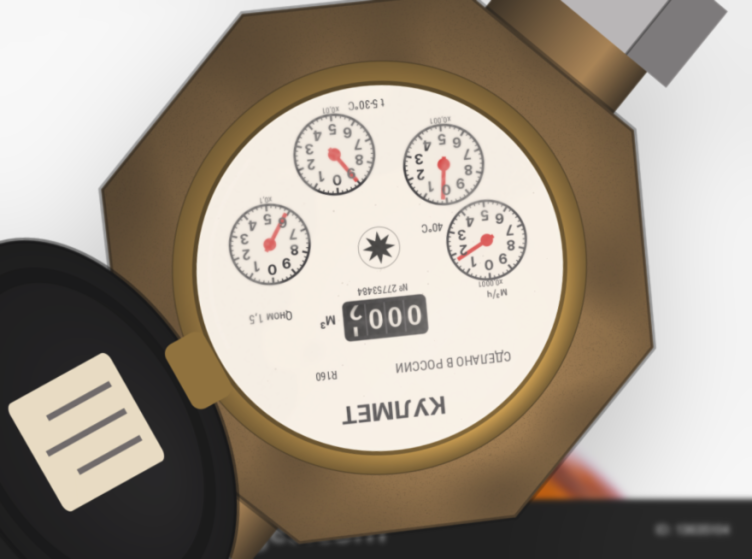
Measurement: 1.5901 m³
